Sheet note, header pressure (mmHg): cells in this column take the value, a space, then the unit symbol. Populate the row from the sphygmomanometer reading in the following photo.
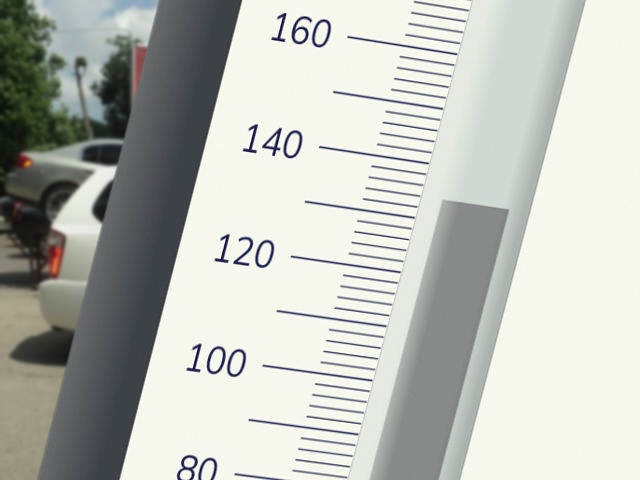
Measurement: 134 mmHg
